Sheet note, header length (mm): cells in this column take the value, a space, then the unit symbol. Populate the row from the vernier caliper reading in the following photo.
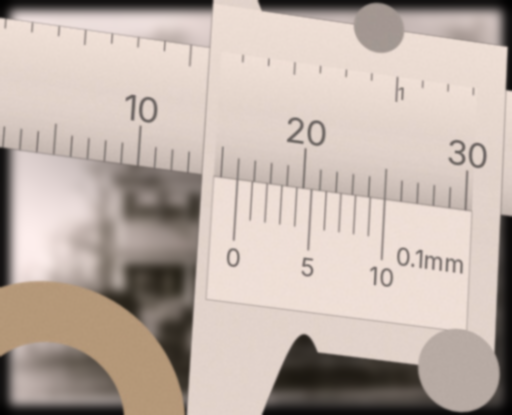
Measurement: 16.0 mm
